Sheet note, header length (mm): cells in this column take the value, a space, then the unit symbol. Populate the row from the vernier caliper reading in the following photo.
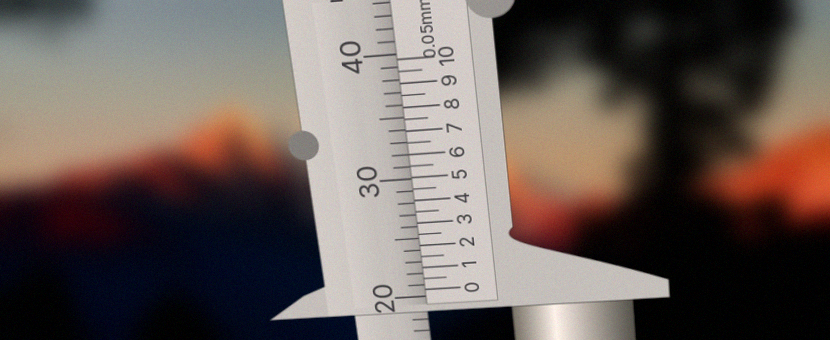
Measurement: 20.6 mm
